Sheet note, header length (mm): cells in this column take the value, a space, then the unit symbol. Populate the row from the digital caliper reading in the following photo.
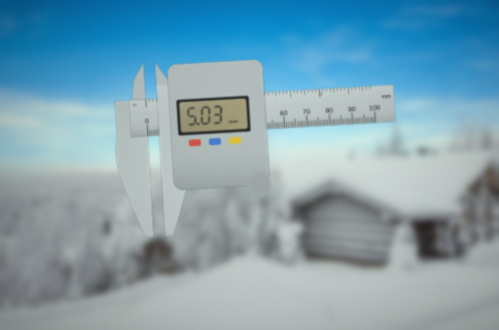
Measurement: 5.03 mm
